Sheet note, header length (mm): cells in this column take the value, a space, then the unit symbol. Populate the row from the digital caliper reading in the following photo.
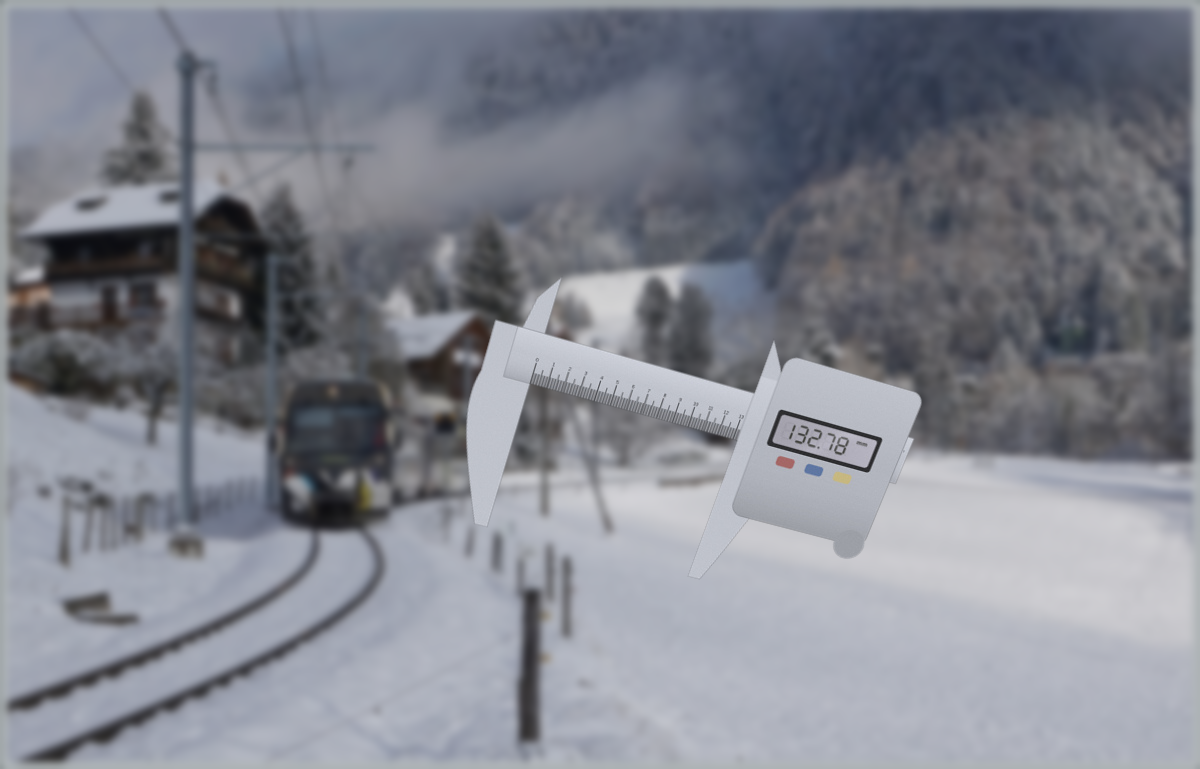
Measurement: 132.78 mm
